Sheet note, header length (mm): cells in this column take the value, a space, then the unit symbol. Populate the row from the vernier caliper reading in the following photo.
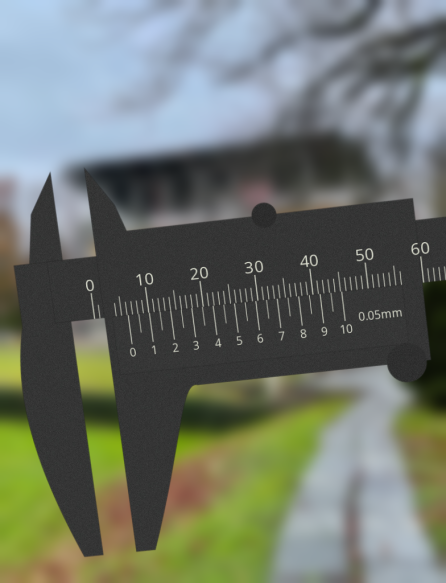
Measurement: 6.2 mm
